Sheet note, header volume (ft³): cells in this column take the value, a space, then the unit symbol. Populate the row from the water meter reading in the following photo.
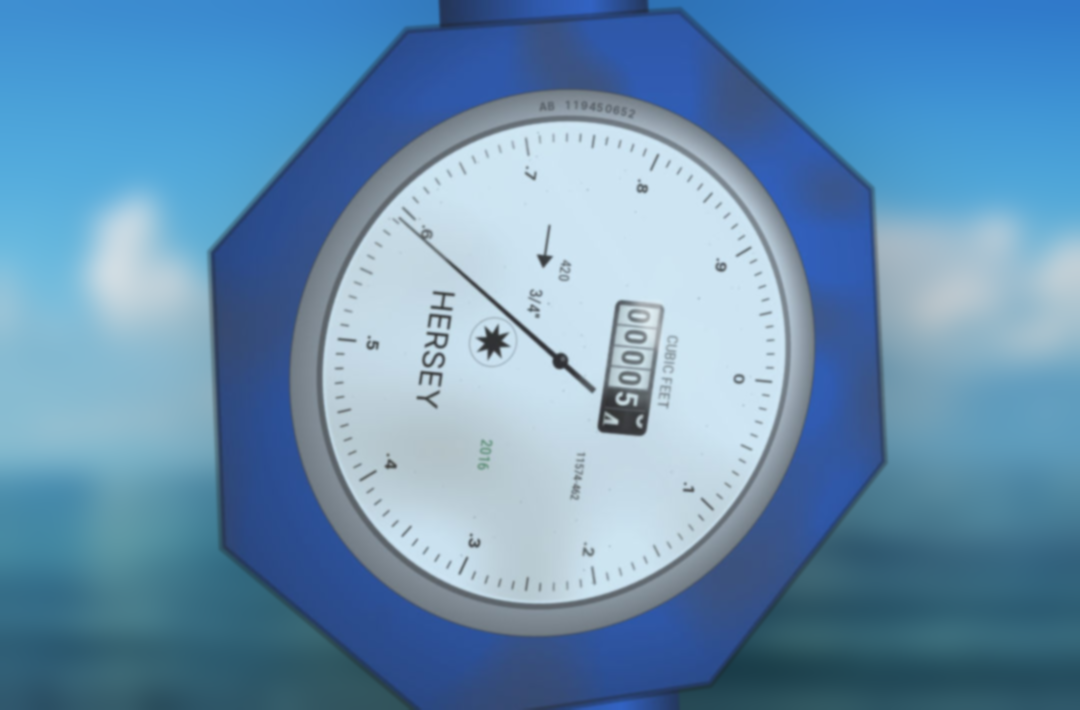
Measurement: 53.59 ft³
